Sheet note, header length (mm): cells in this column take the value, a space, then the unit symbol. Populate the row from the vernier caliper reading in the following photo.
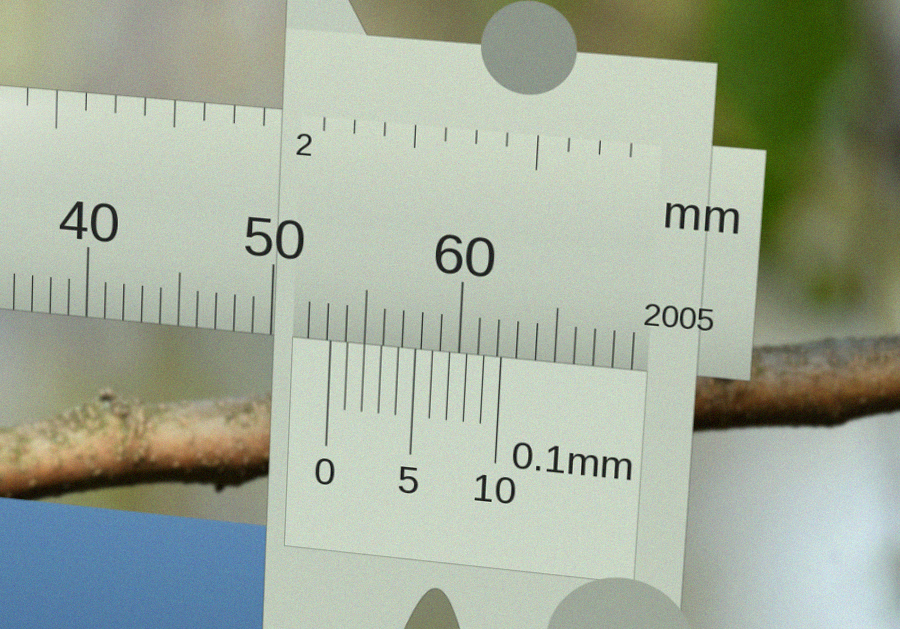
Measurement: 53.2 mm
